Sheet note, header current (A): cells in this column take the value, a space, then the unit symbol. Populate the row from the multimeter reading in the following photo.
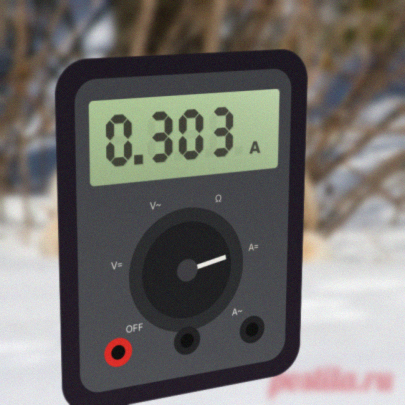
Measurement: 0.303 A
